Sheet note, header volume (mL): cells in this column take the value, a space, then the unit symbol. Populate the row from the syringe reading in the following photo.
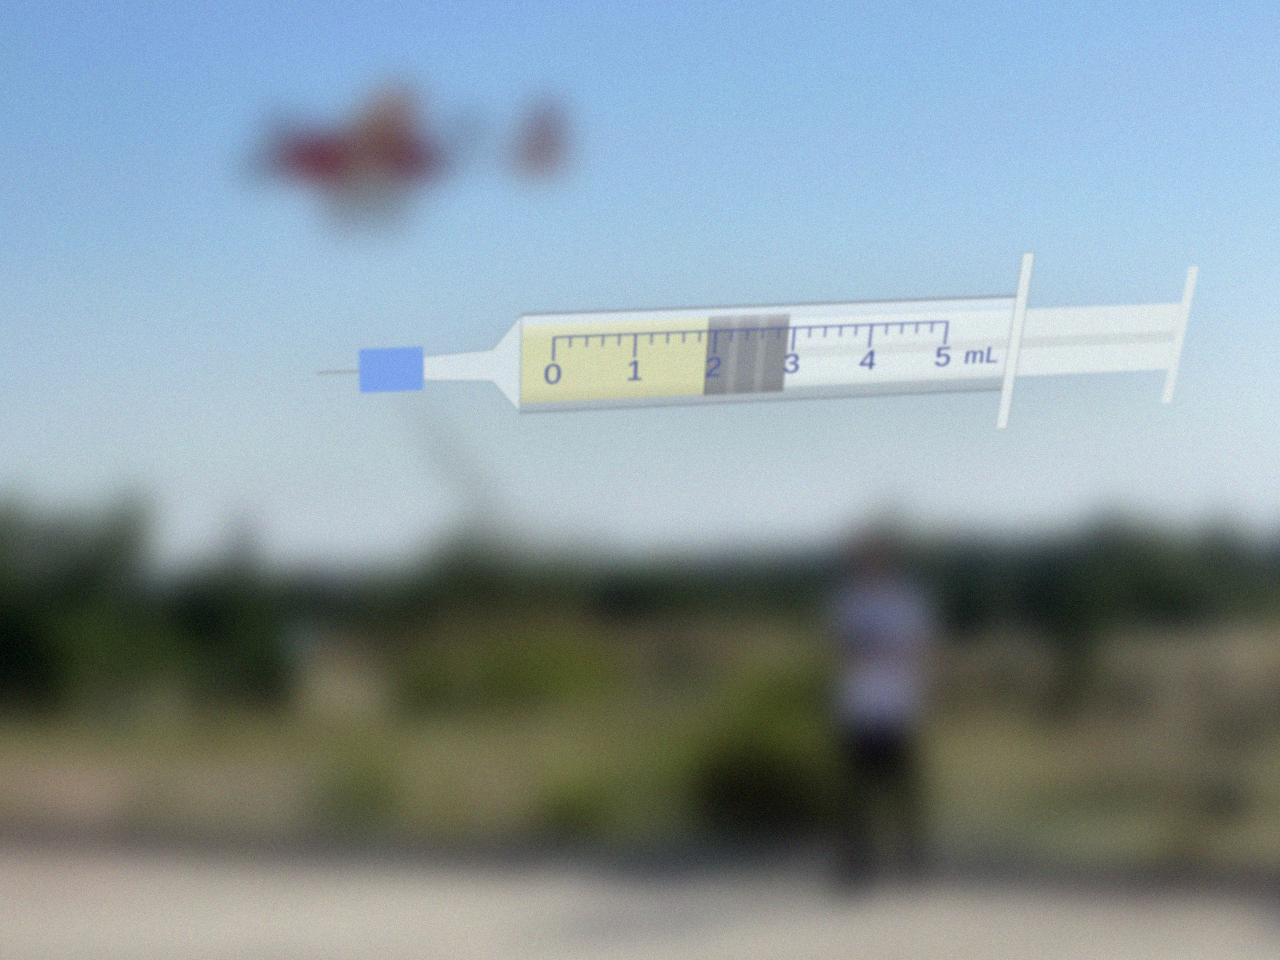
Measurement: 1.9 mL
